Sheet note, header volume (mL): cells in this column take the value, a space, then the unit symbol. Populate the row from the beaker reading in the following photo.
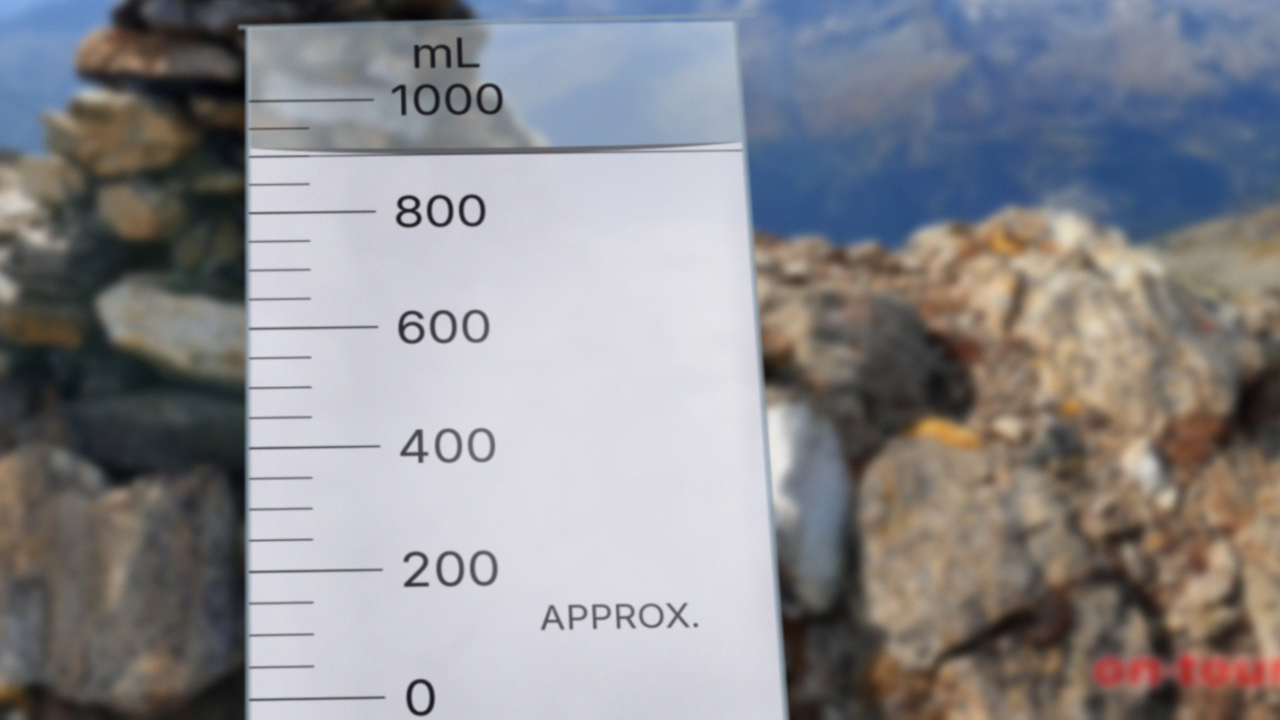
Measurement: 900 mL
